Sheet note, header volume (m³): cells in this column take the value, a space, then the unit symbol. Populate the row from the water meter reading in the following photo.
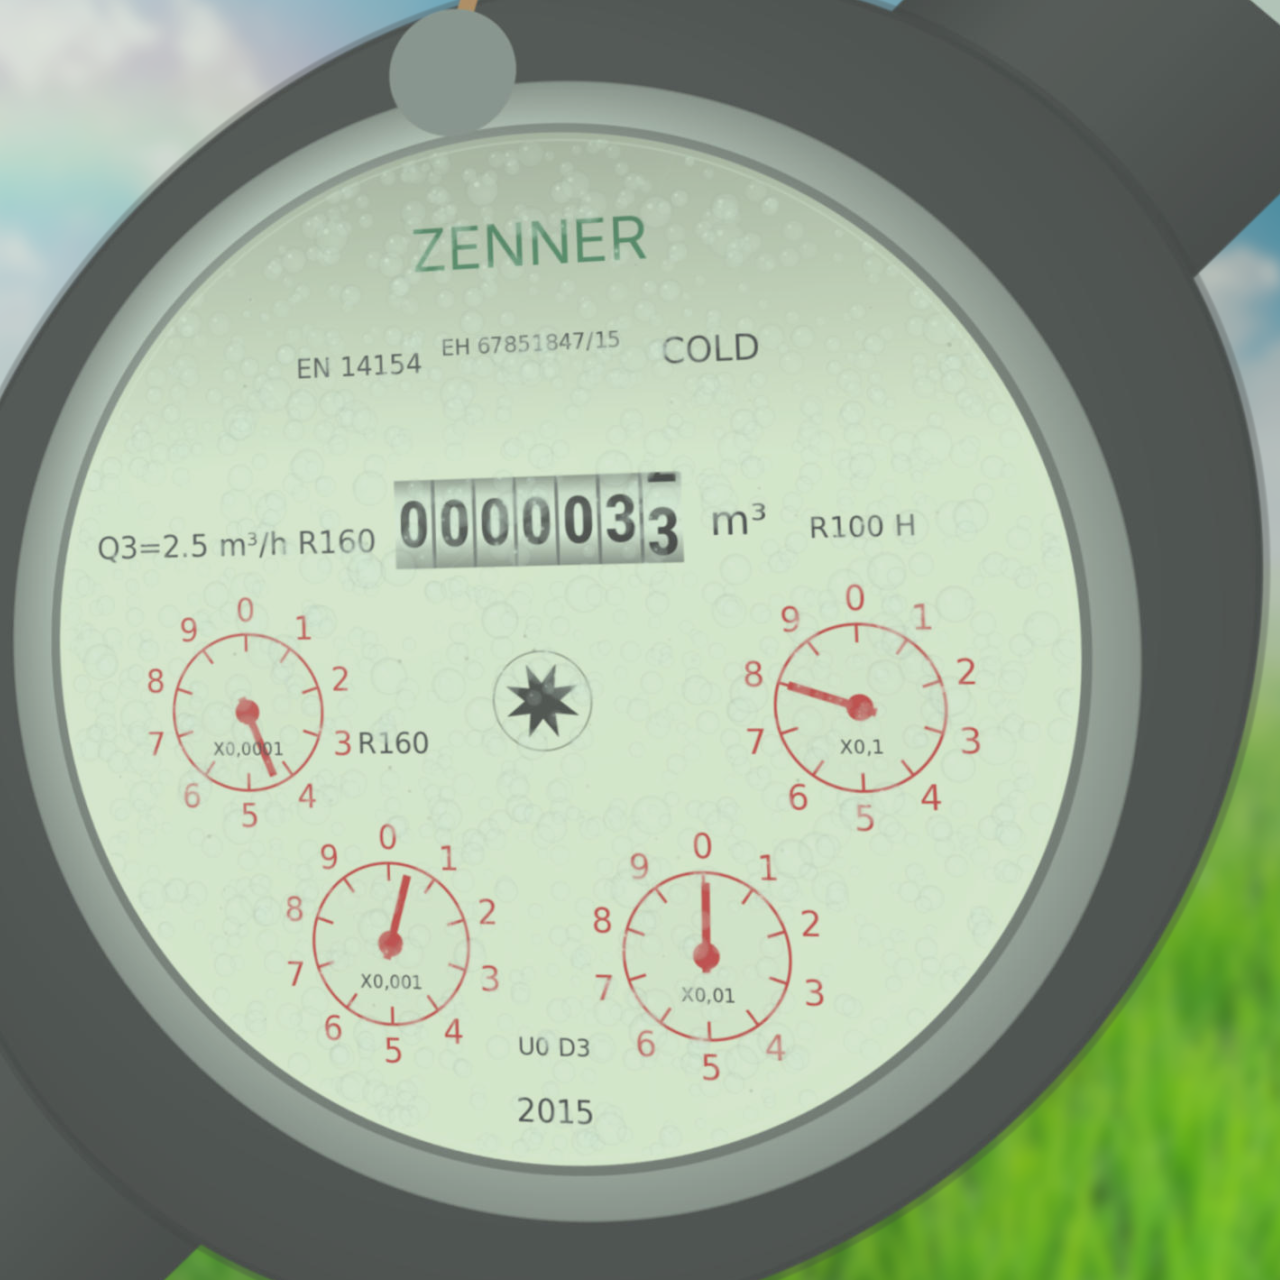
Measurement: 32.8004 m³
